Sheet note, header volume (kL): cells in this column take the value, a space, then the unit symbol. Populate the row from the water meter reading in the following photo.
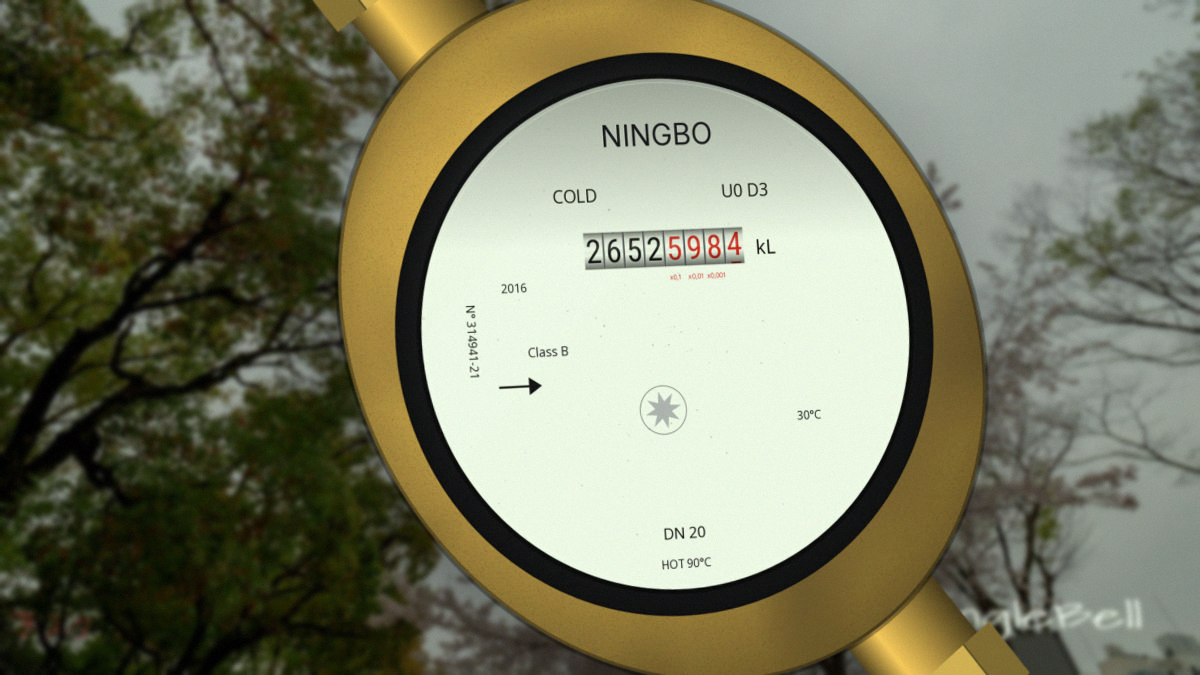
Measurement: 2652.5984 kL
